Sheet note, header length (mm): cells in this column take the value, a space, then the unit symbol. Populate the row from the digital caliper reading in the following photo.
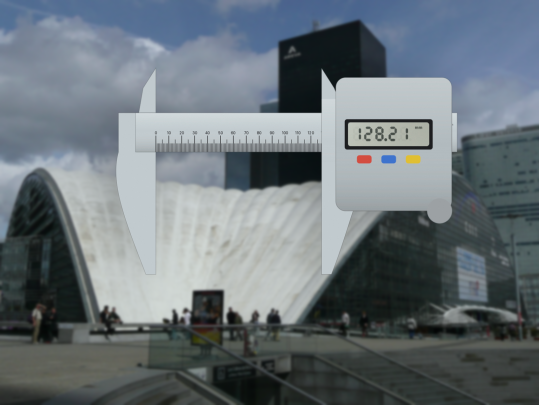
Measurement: 128.21 mm
